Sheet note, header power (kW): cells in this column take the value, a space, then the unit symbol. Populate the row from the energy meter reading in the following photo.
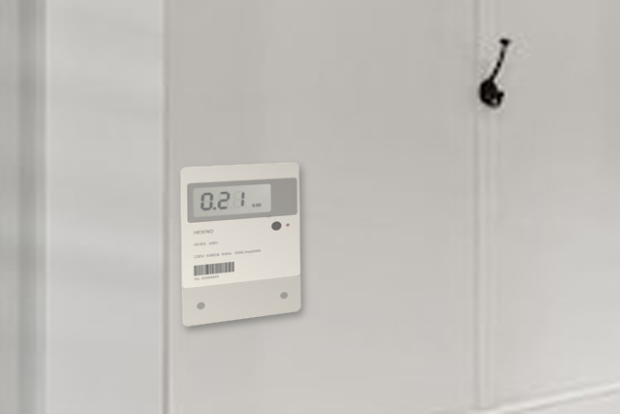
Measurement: 0.21 kW
